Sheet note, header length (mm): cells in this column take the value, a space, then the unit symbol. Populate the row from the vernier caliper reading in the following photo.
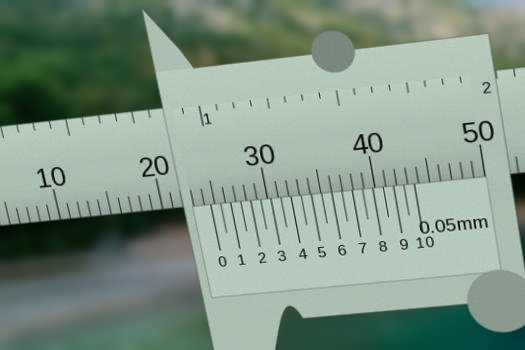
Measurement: 24.6 mm
